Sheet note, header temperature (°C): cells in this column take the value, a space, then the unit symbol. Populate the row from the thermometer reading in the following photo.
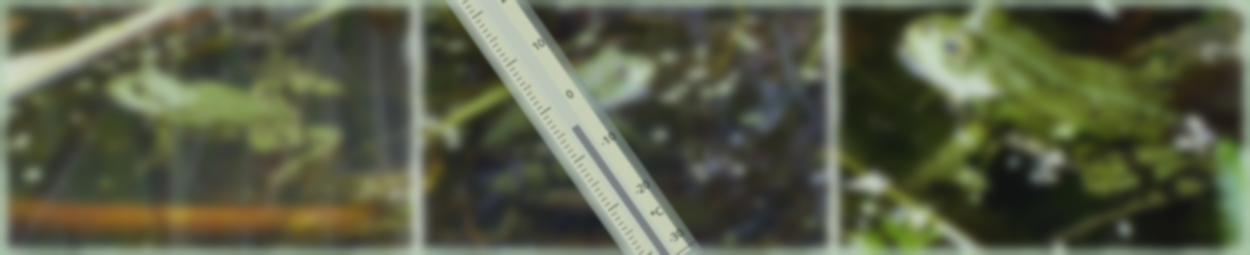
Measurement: -5 °C
